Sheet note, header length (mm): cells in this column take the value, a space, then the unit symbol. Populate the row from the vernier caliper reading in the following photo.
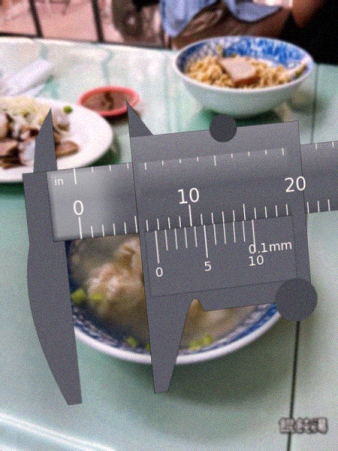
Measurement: 6.7 mm
